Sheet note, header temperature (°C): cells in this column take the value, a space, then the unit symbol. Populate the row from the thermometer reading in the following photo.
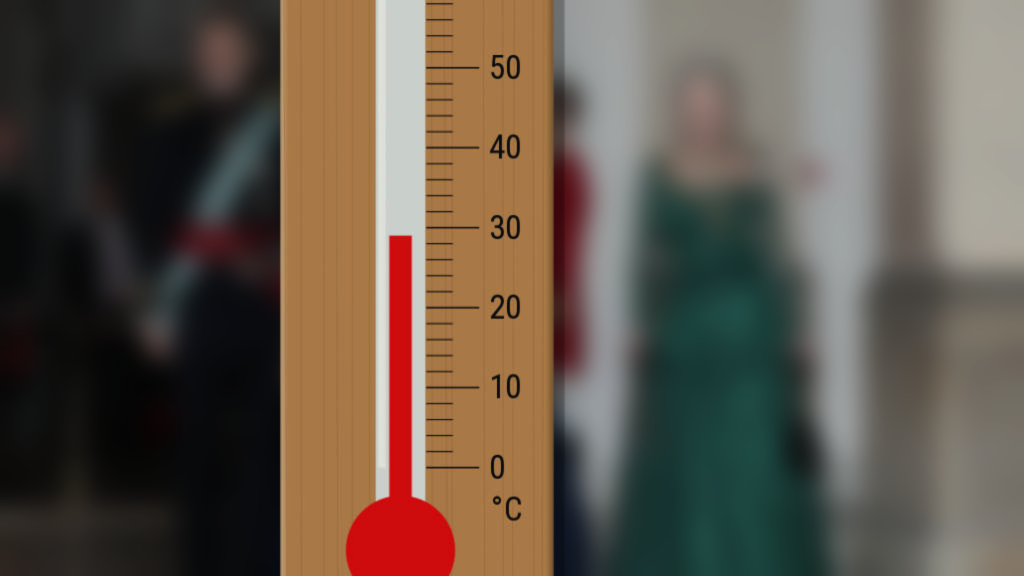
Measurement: 29 °C
